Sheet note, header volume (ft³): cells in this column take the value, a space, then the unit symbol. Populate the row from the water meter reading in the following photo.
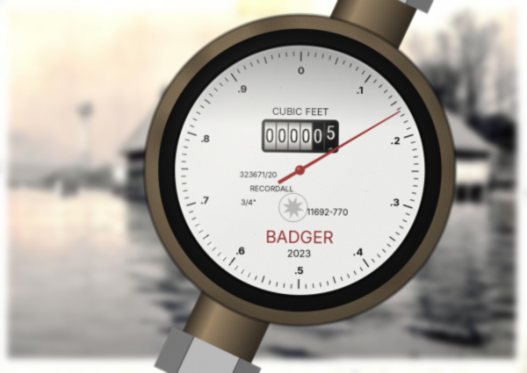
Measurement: 5.16 ft³
